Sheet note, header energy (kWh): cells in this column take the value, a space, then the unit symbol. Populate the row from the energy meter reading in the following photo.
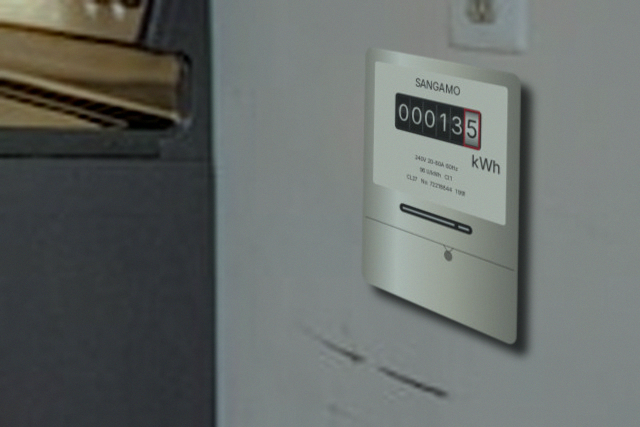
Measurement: 13.5 kWh
